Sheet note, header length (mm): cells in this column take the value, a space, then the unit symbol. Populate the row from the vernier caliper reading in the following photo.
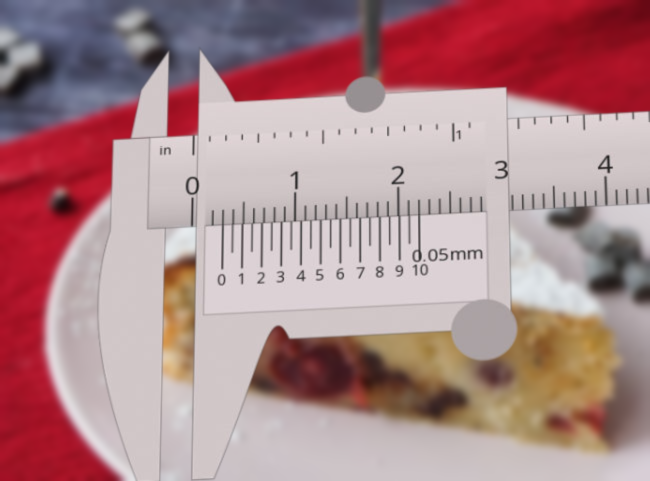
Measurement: 3.0 mm
